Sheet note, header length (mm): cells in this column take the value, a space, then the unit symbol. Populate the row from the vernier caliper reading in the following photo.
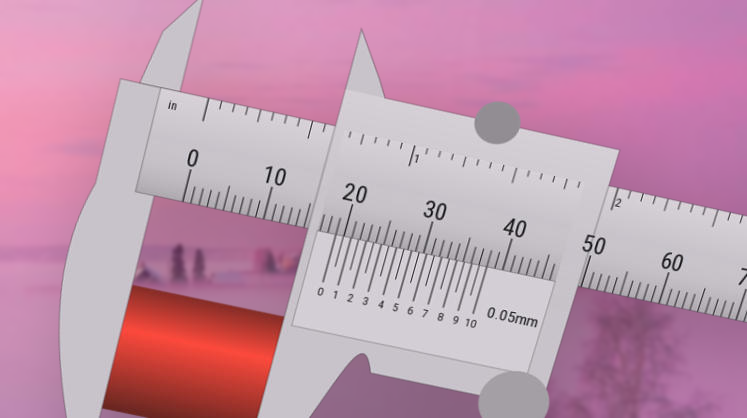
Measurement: 19.0 mm
